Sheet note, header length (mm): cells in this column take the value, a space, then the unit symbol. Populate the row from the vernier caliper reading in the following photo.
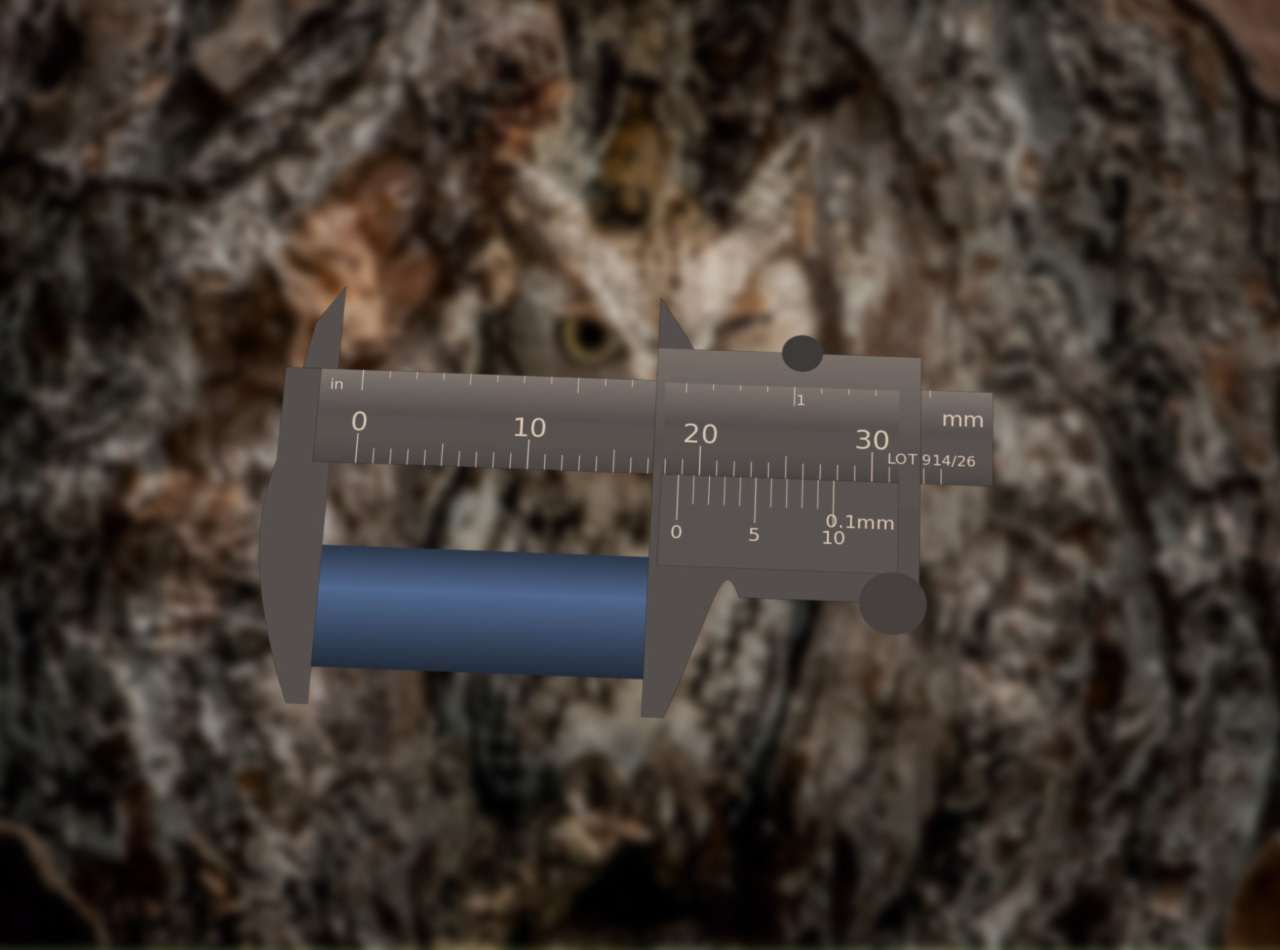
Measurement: 18.8 mm
